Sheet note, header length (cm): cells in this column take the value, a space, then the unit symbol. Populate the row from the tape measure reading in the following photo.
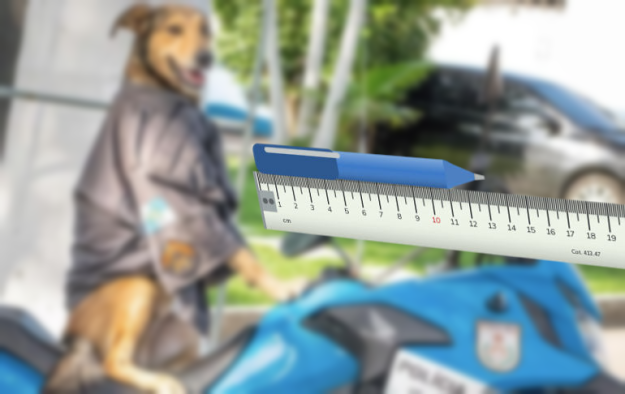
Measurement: 13 cm
